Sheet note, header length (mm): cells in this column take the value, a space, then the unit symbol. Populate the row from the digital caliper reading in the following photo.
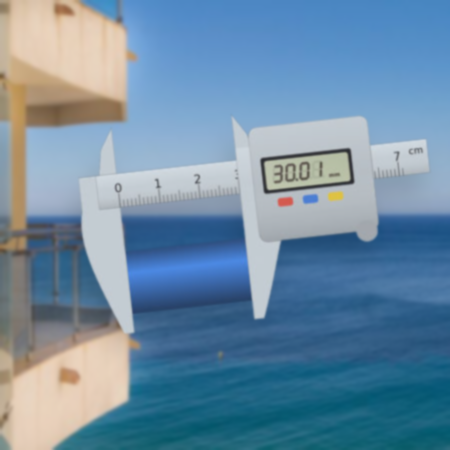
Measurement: 30.01 mm
